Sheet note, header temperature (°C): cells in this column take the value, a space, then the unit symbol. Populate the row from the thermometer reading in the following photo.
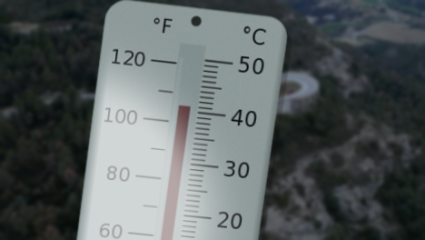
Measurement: 41 °C
